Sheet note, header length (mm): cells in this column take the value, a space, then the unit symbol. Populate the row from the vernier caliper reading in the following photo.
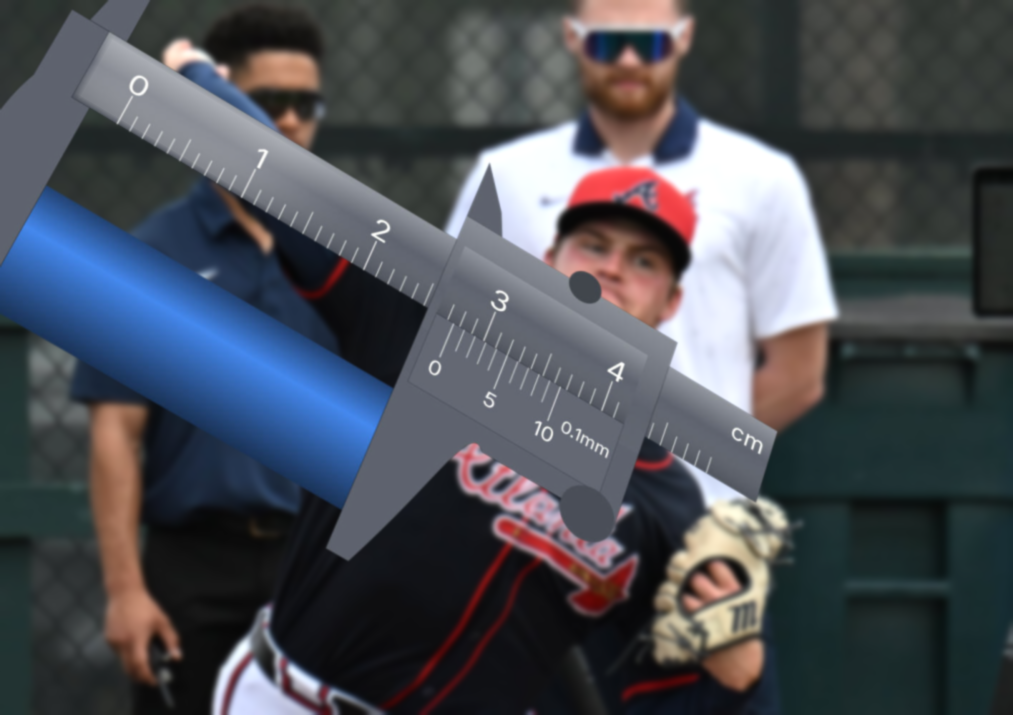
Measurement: 27.5 mm
